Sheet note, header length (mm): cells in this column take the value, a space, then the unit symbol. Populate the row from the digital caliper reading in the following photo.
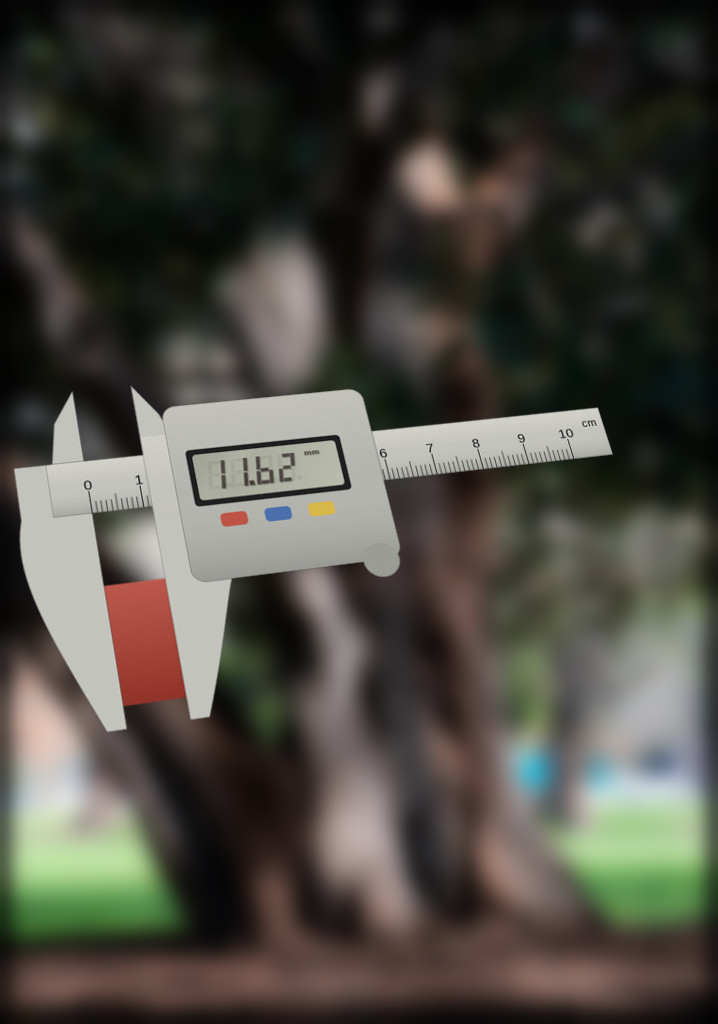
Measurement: 11.62 mm
